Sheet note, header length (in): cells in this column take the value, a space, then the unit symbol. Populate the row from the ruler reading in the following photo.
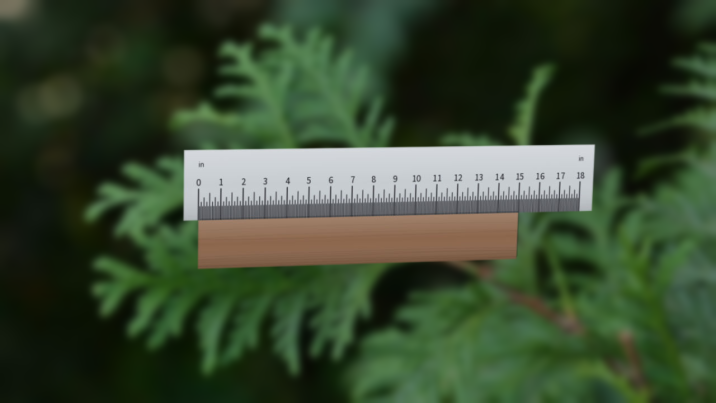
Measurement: 15 in
